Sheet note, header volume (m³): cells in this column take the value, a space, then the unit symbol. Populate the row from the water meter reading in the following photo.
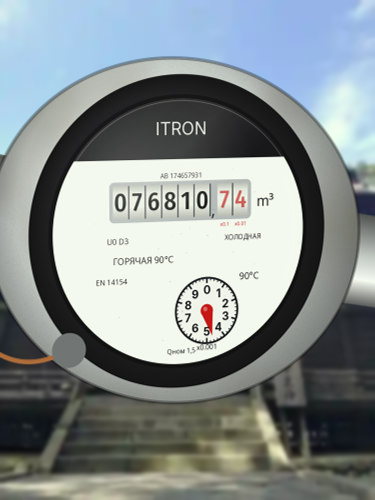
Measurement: 76810.744 m³
